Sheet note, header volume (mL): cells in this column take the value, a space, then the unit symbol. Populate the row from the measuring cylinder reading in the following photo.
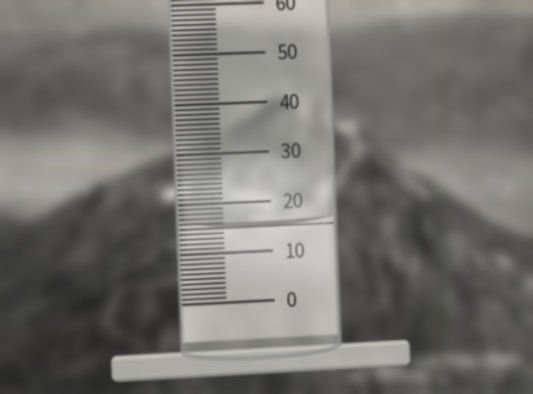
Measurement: 15 mL
